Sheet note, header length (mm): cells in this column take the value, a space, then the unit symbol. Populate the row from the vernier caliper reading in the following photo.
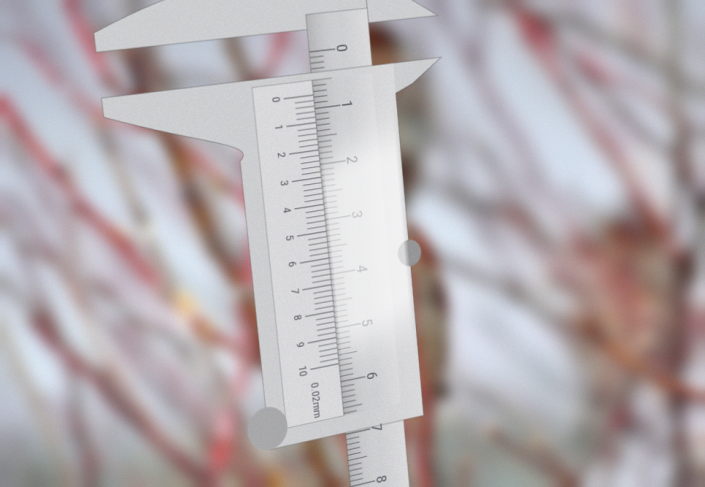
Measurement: 7.6 mm
